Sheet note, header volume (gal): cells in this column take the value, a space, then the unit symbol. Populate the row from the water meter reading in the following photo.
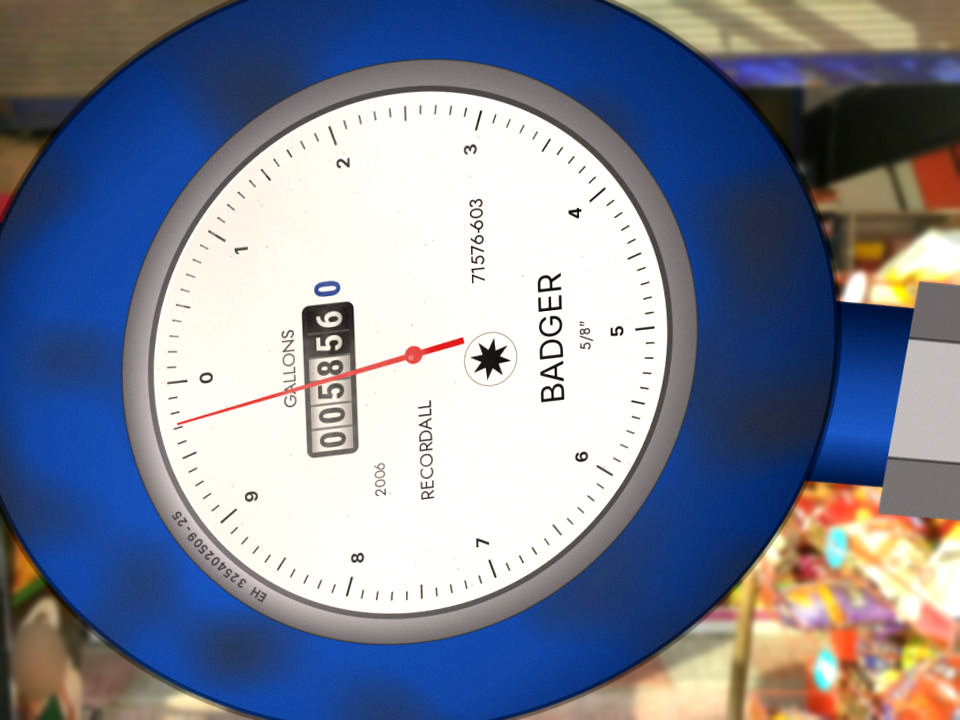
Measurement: 58559.7 gal
